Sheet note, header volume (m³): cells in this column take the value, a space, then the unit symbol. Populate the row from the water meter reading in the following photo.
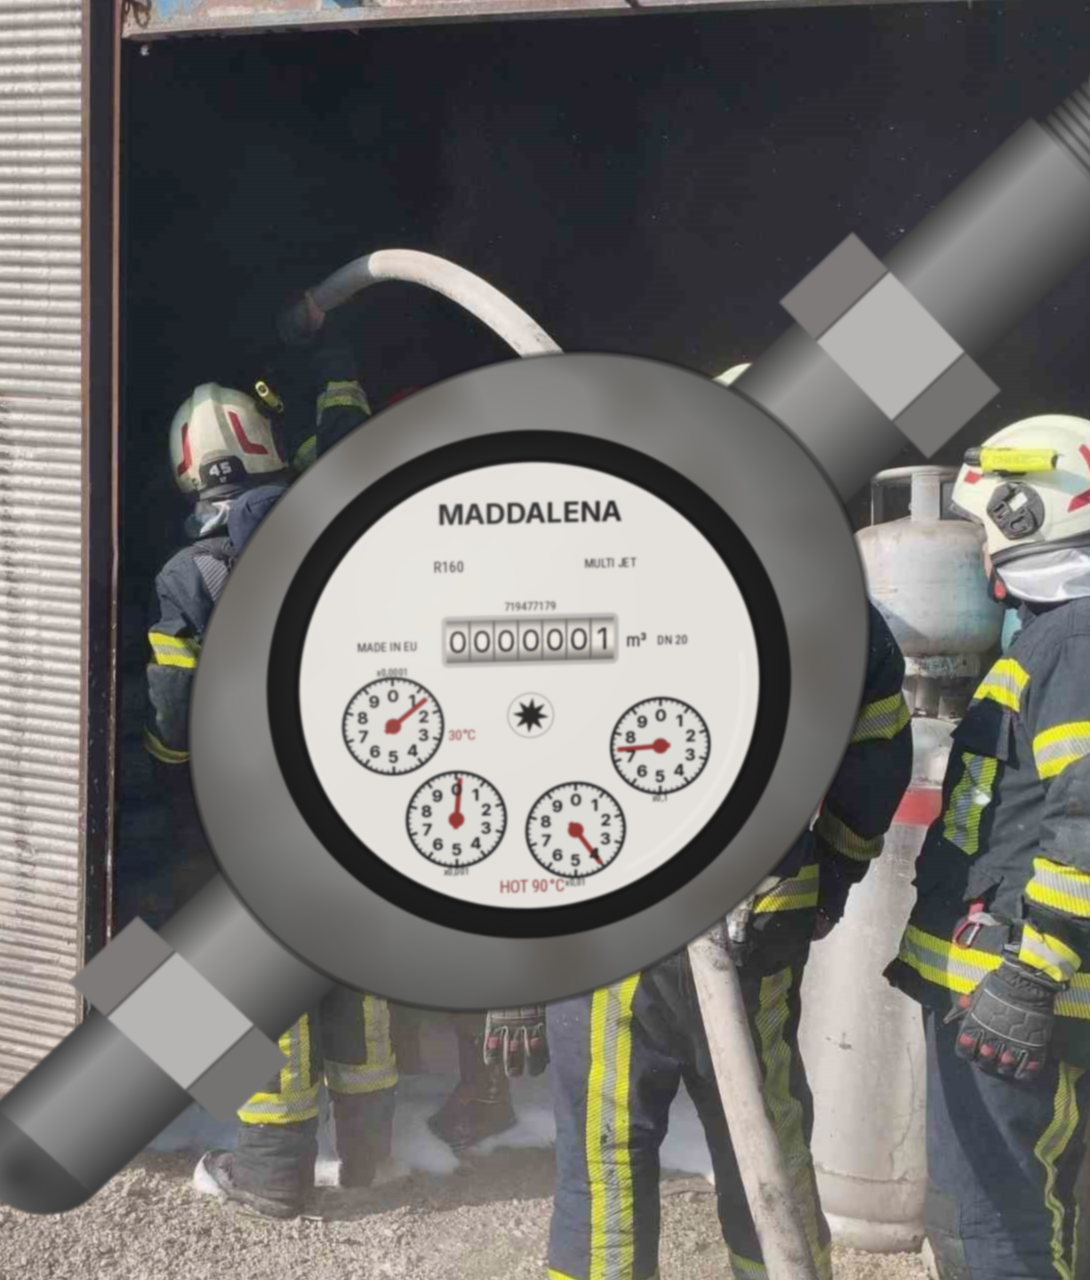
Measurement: 1.7401 m³
